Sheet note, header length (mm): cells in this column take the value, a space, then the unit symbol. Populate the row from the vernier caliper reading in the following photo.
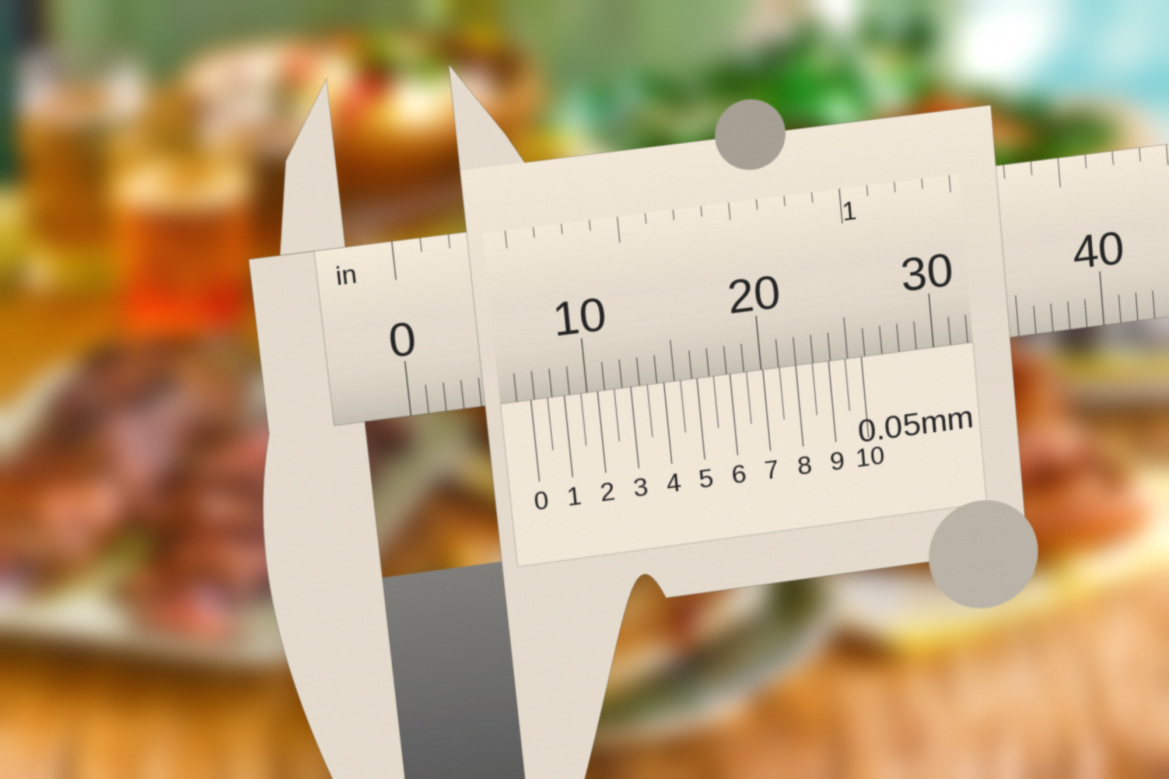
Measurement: 6.8 mm
